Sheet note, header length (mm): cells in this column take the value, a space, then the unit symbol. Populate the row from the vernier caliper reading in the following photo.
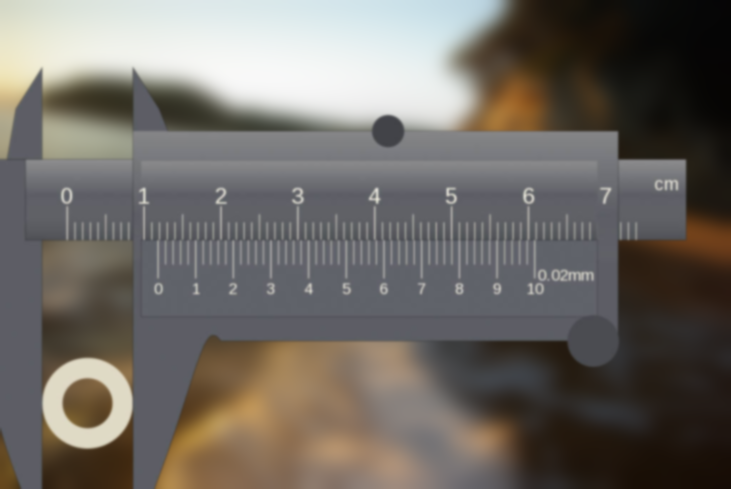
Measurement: 11.8 mm
